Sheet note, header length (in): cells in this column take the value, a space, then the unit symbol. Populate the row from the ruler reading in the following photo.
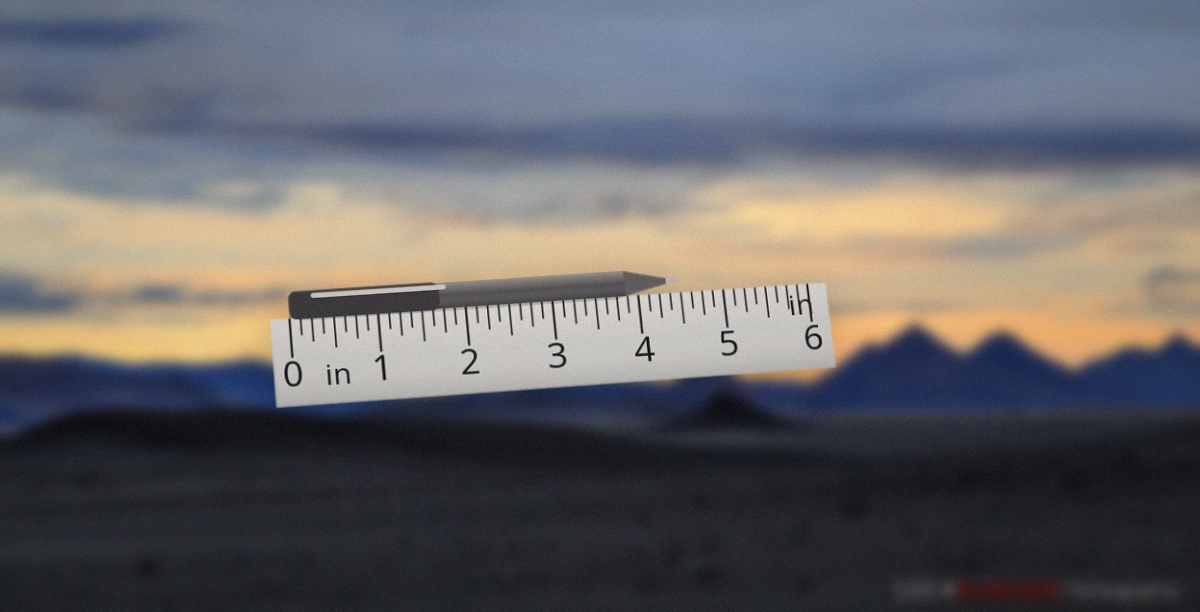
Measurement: 4.5 in
